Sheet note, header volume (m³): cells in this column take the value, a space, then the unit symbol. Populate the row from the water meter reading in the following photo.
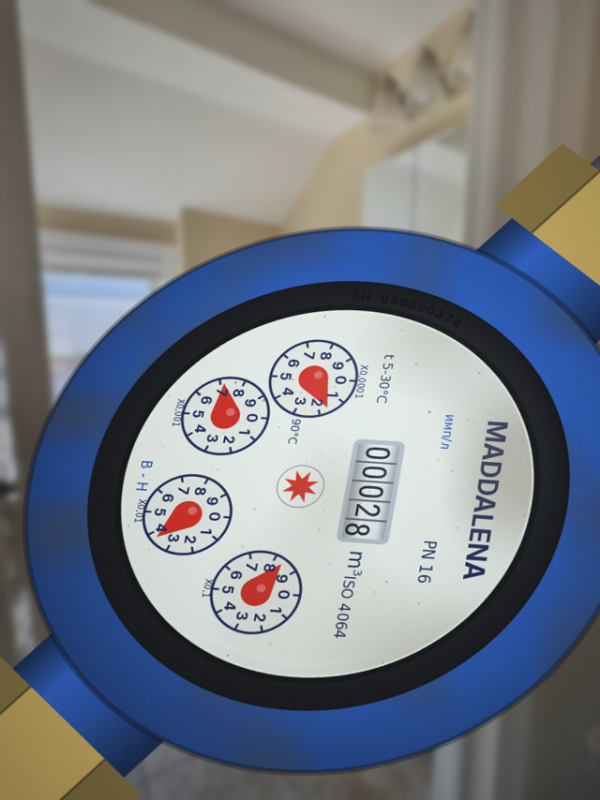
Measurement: 27.8371 m³
